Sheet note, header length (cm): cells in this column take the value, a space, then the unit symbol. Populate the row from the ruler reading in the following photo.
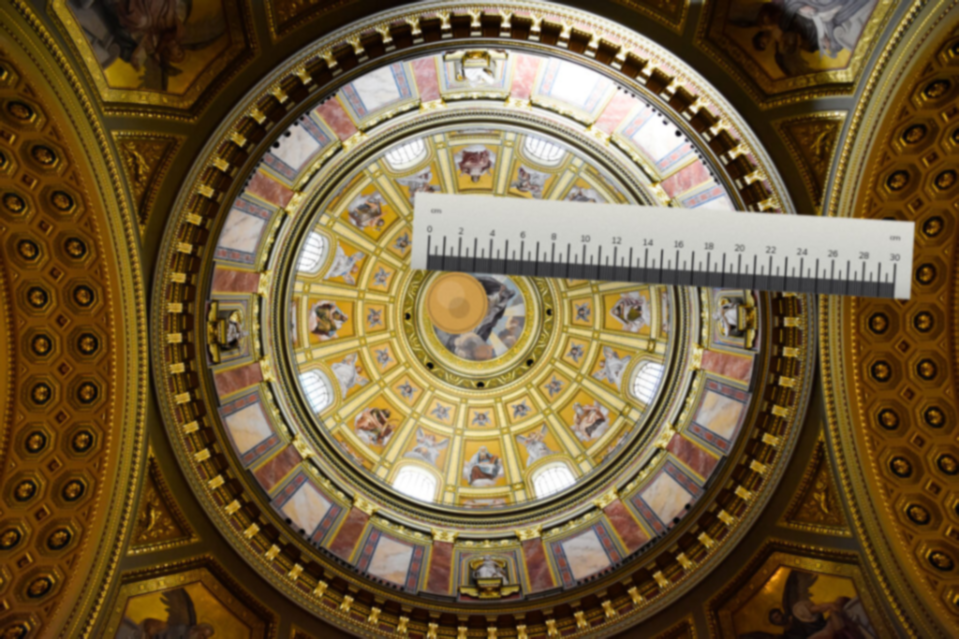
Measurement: 4 cm
